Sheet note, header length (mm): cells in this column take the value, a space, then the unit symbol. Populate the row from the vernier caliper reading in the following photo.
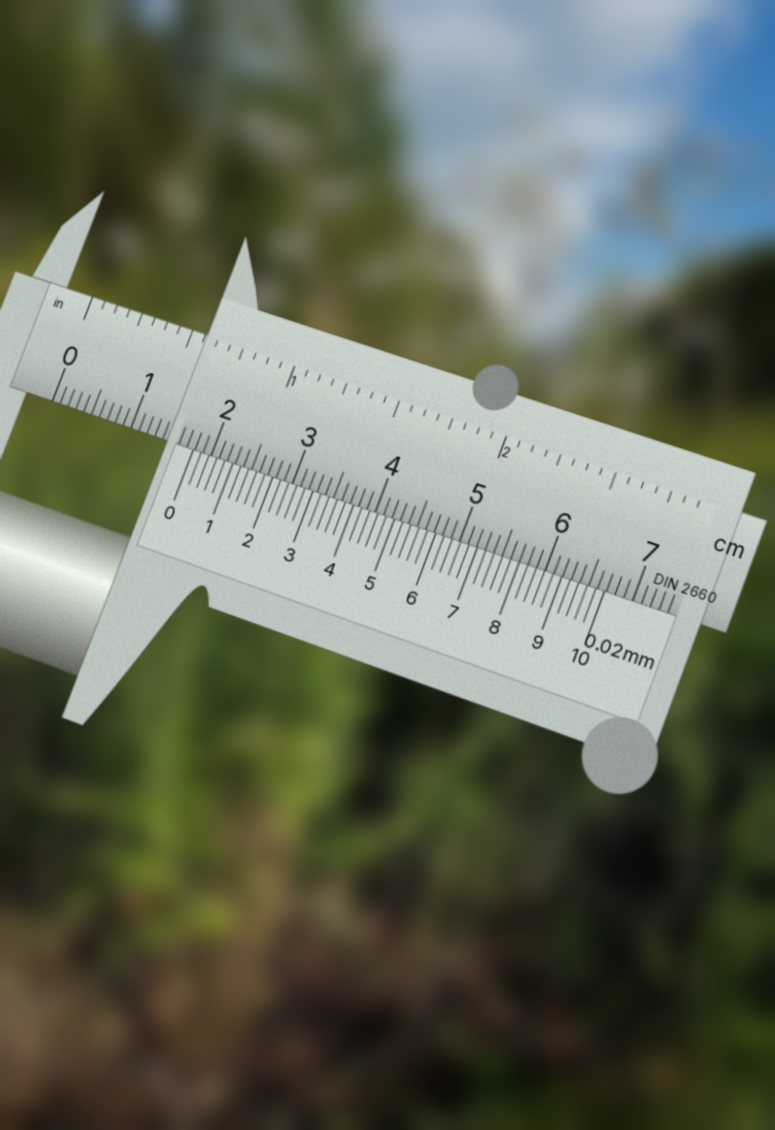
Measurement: 17.8 mm
